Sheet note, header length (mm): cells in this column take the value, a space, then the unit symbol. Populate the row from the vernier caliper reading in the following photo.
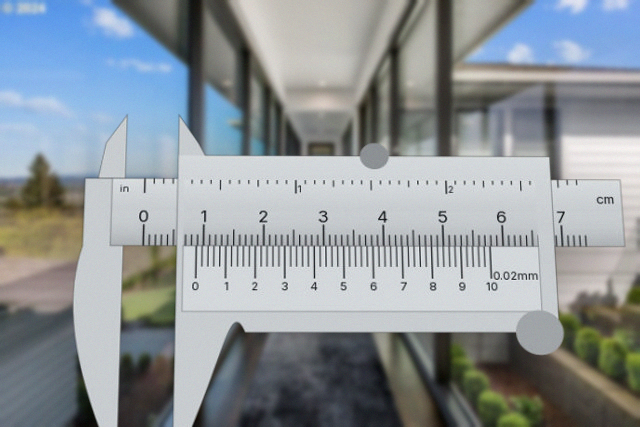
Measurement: 8.8 mm
